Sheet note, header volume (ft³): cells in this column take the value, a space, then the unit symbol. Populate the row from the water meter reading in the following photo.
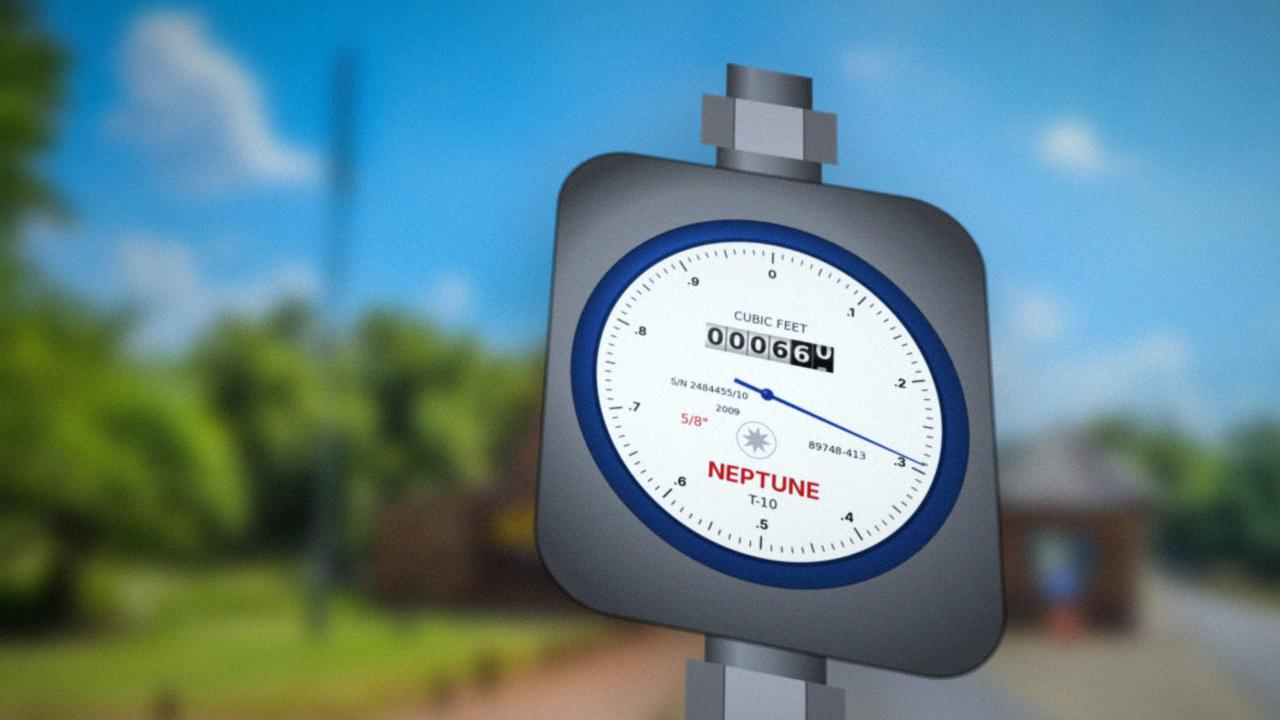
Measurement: 660.29 ft³
